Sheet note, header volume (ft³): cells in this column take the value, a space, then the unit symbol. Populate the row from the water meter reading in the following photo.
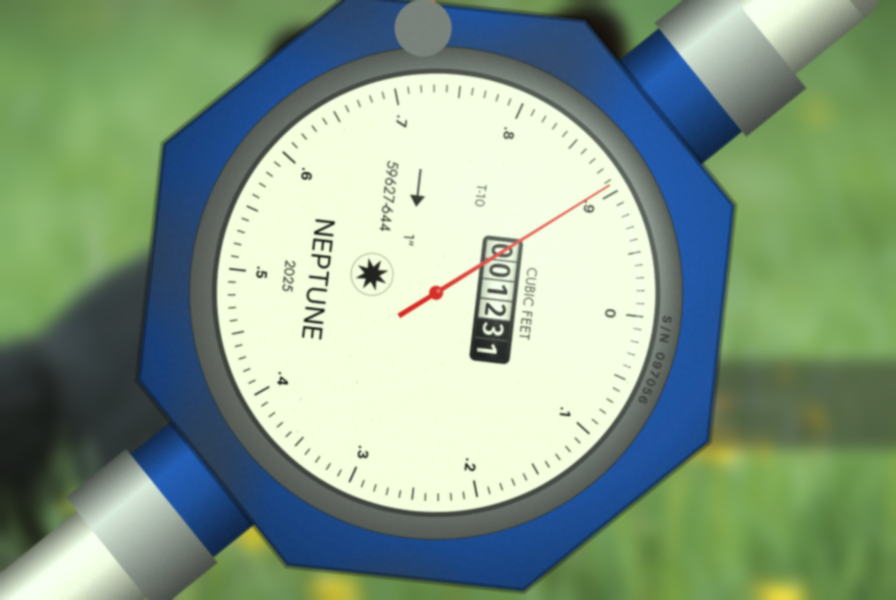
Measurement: 1230.89 ft³
